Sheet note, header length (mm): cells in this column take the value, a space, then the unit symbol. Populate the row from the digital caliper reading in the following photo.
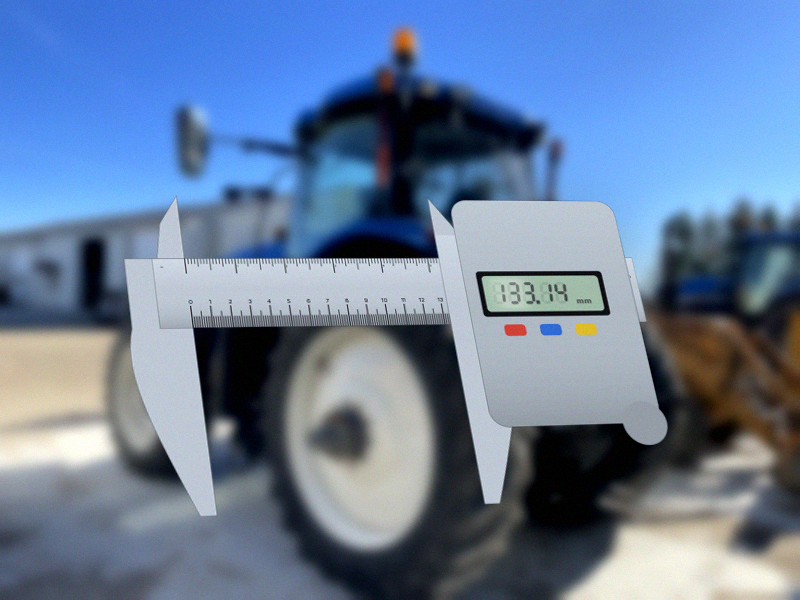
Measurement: 133.14 mm
